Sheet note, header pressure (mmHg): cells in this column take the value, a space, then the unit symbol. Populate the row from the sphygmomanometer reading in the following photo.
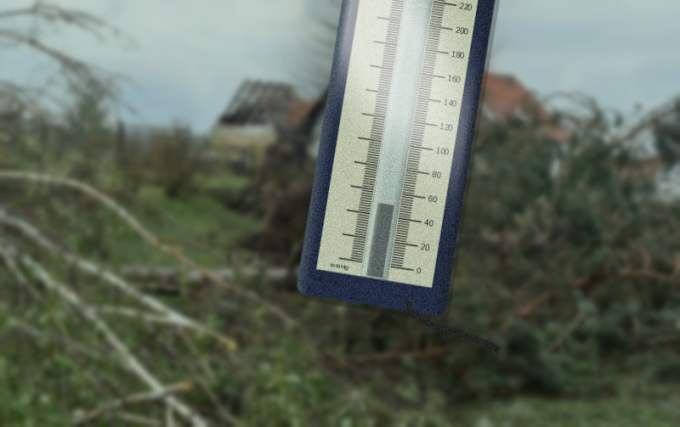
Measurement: 50 mmHg
